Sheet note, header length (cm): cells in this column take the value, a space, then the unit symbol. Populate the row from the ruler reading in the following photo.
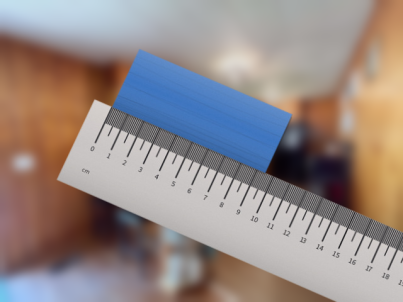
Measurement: 9.5 cm
